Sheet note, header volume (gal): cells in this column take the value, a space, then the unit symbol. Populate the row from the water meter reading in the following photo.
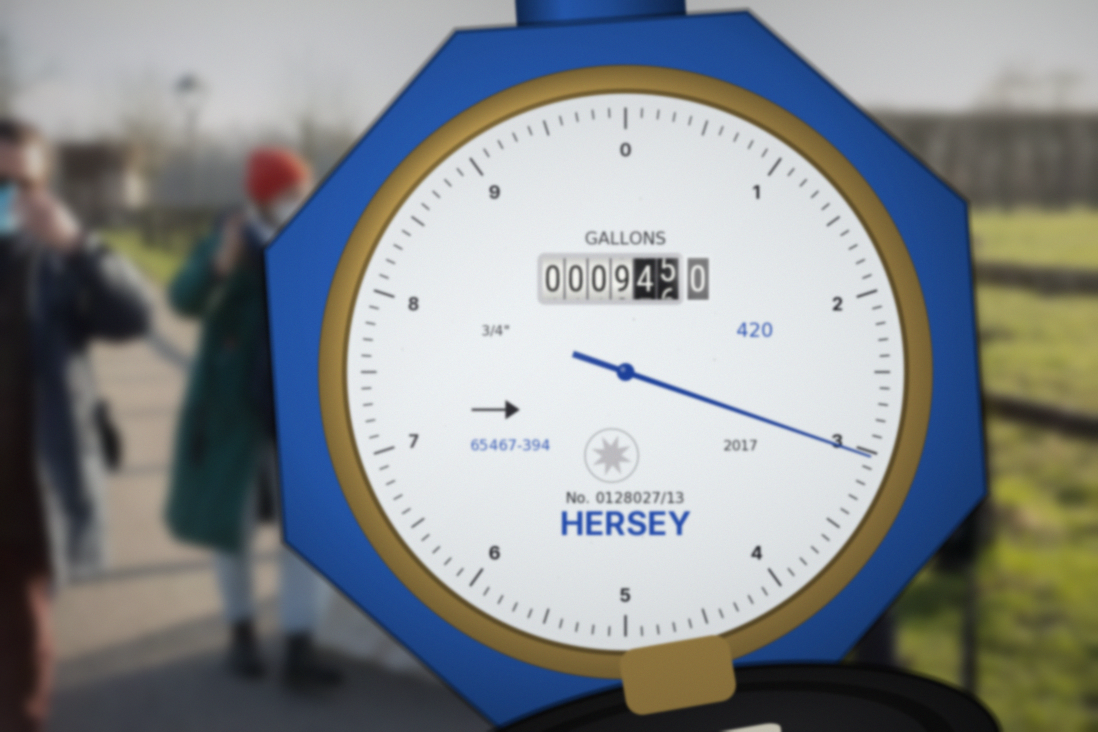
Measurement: 9453.0 gal
